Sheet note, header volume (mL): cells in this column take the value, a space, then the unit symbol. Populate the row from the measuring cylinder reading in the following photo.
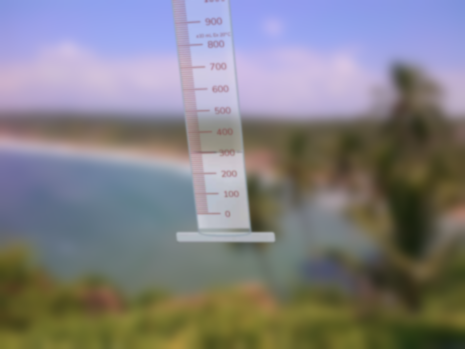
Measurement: 300 mL
